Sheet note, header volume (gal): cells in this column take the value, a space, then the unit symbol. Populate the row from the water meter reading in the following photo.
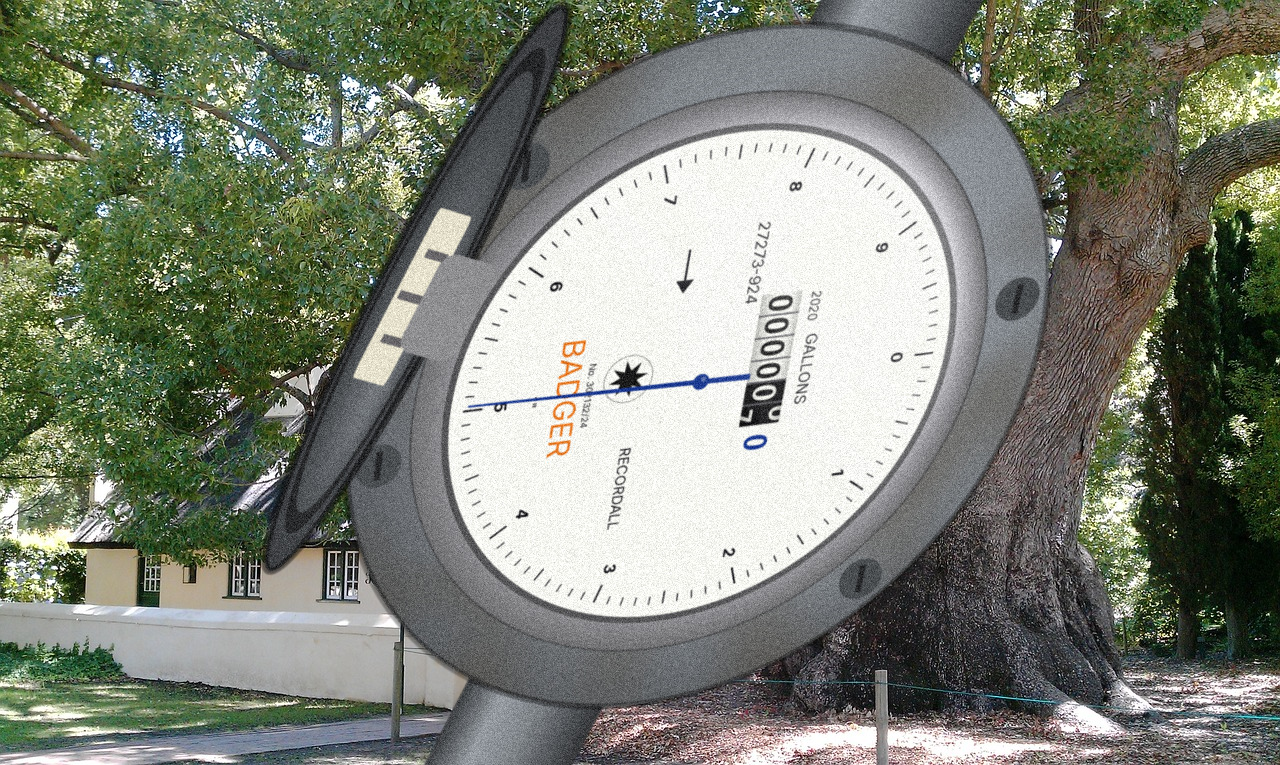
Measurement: 65.0 gal
